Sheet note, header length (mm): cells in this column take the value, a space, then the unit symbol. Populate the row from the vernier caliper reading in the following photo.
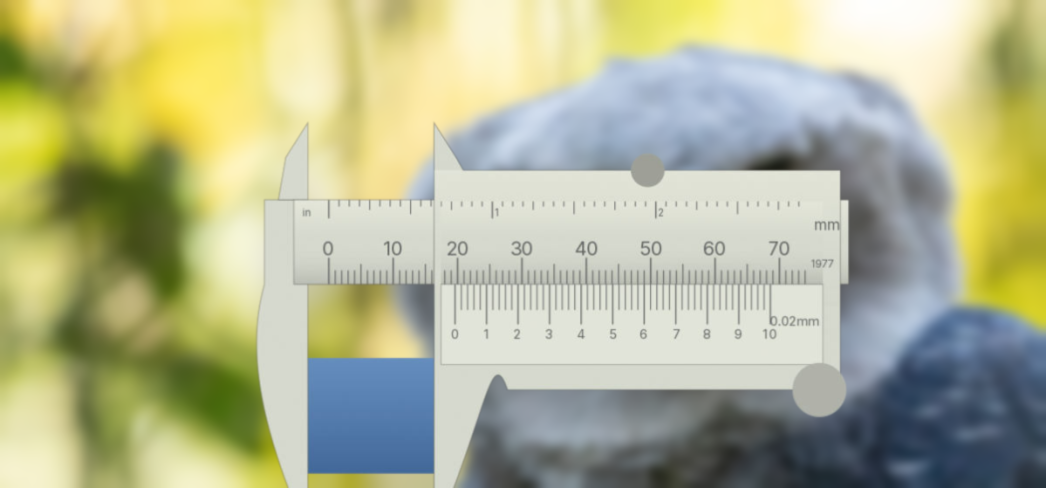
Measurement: 19.6 mm
